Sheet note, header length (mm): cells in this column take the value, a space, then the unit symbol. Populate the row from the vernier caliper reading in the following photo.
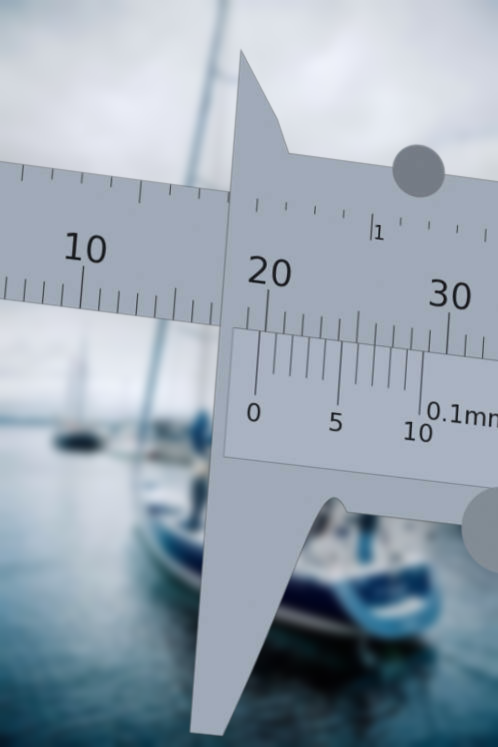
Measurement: 19.7 mm
